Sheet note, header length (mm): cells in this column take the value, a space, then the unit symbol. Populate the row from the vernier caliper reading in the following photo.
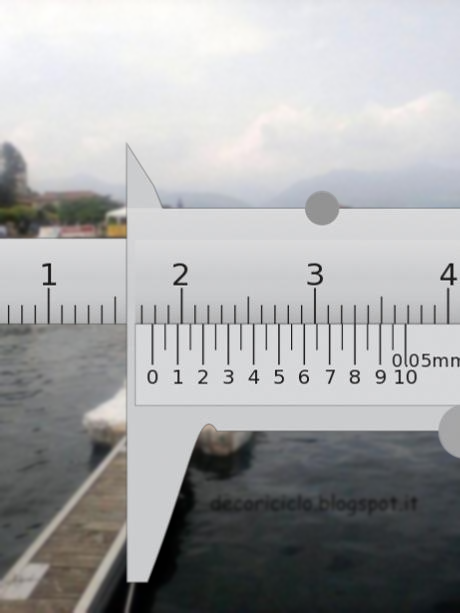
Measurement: 17.8 mm
